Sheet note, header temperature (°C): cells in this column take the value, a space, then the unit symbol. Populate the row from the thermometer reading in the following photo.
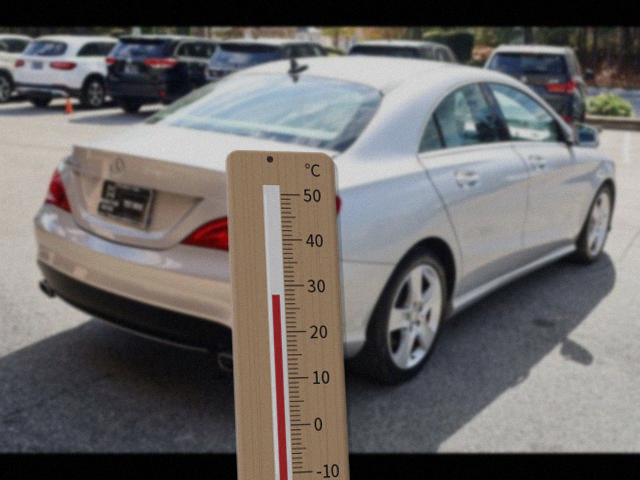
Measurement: 28 °C
